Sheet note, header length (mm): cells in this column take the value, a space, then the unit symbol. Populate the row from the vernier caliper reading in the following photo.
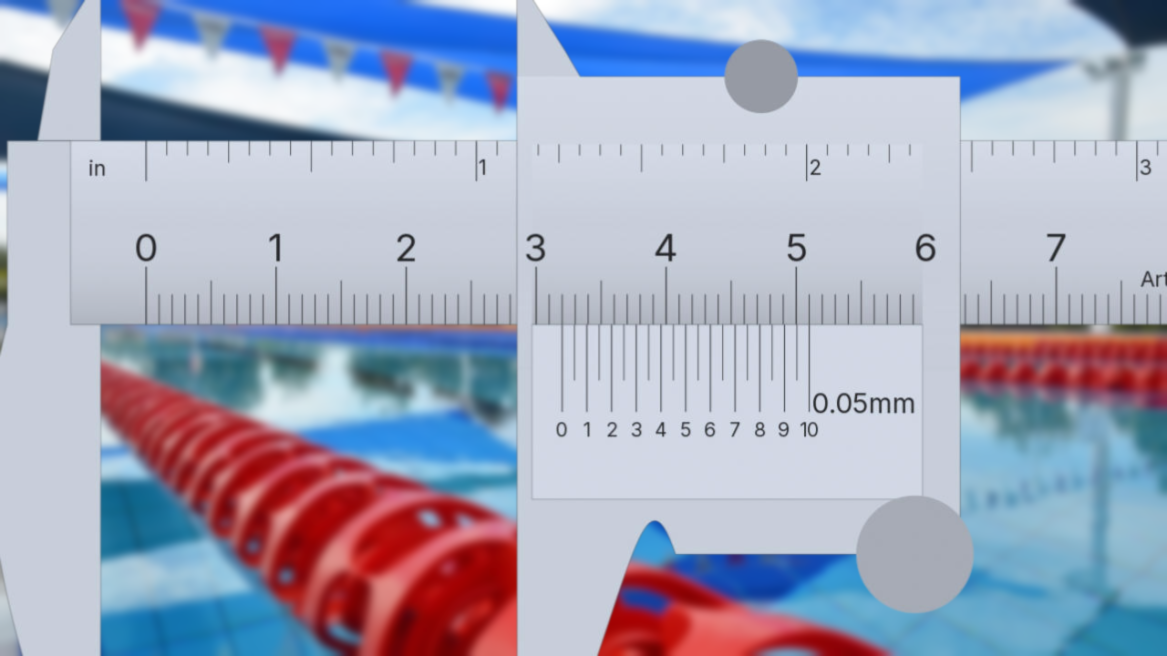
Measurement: 32.0 mm
